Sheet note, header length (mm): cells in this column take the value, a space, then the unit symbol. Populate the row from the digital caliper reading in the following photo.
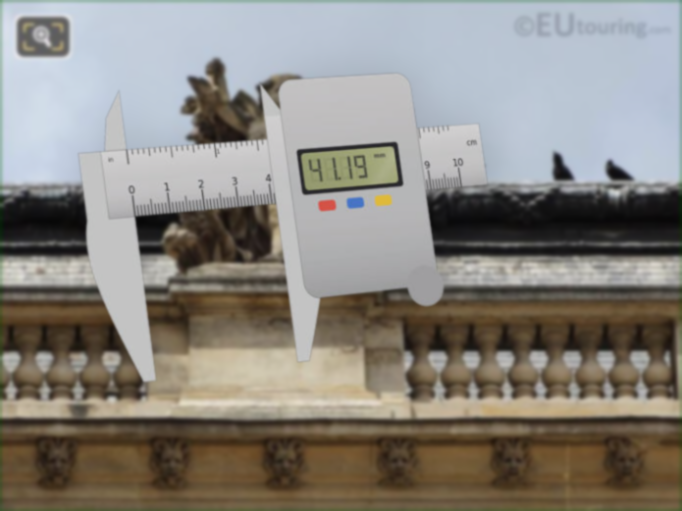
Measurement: 41.19 mm
